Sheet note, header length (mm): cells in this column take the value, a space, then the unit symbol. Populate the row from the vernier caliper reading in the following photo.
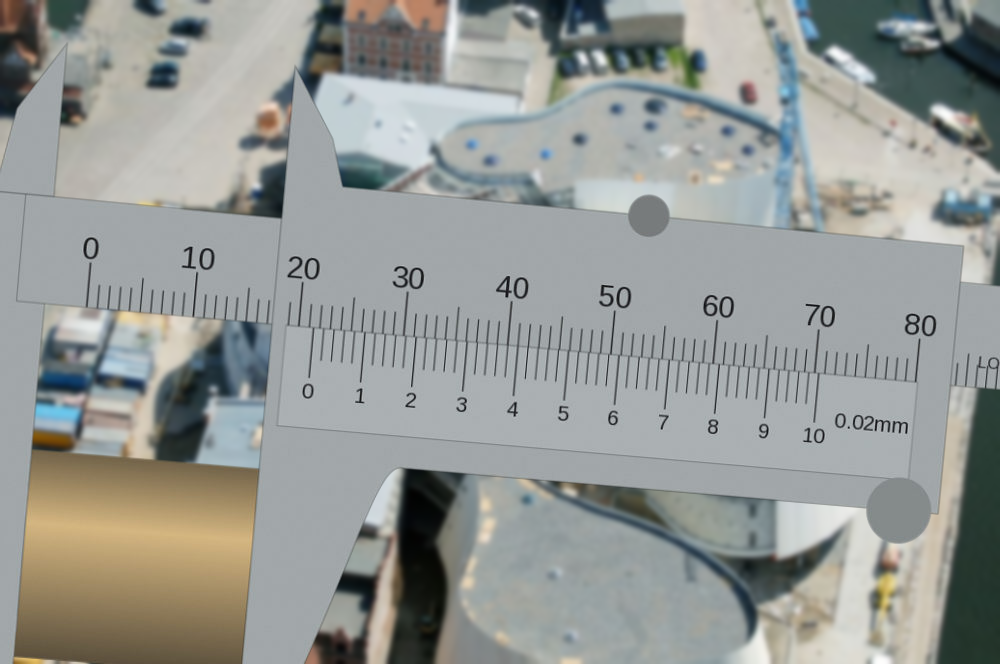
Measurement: 21.4 mm
